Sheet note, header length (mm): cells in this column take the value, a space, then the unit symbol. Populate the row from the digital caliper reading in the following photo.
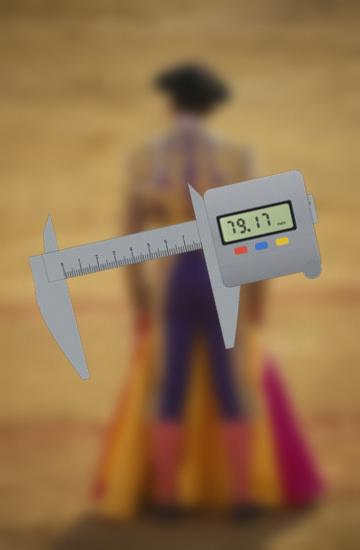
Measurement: 79.17 mm
